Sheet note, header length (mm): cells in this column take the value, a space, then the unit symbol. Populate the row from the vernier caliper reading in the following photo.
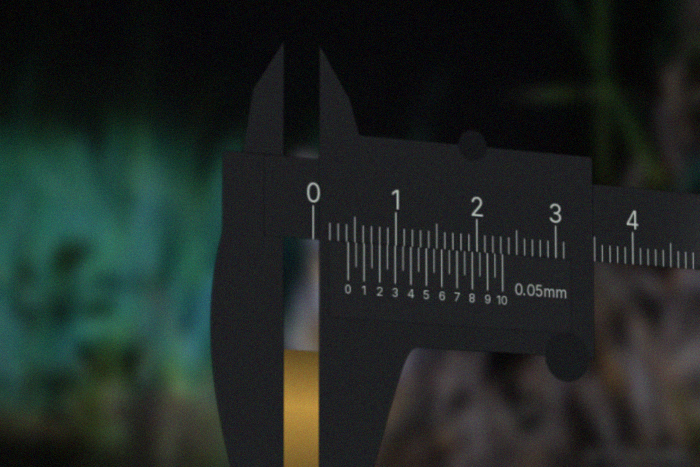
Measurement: 4.2 mm
